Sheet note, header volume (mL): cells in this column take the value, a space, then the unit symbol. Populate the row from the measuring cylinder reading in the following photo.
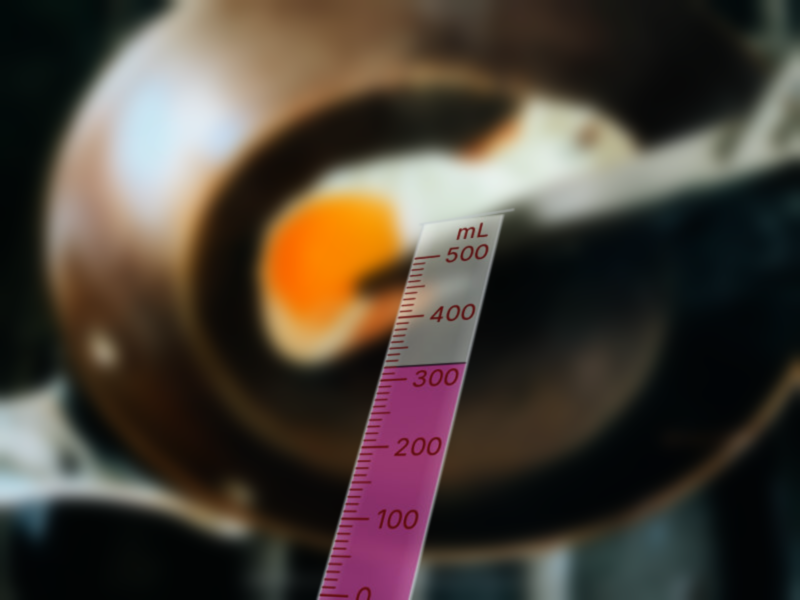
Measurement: 320 mL
